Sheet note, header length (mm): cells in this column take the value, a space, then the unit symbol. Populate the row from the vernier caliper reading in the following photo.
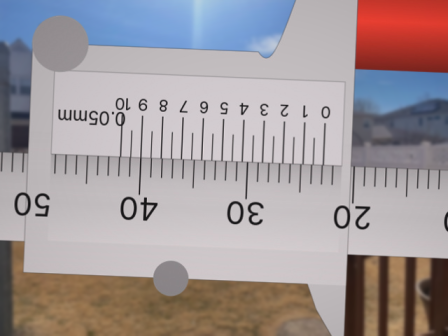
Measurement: 22.9 mm
